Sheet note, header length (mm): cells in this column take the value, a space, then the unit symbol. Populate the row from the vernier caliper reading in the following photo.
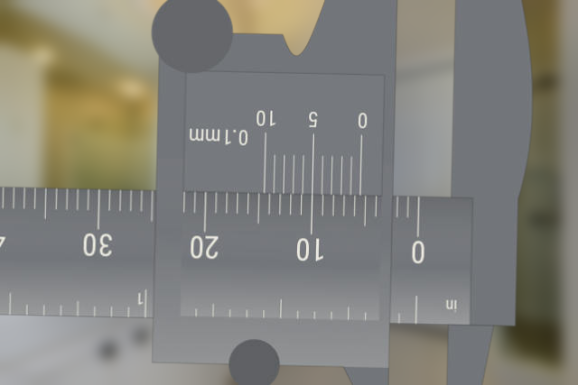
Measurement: 5.5 mm
